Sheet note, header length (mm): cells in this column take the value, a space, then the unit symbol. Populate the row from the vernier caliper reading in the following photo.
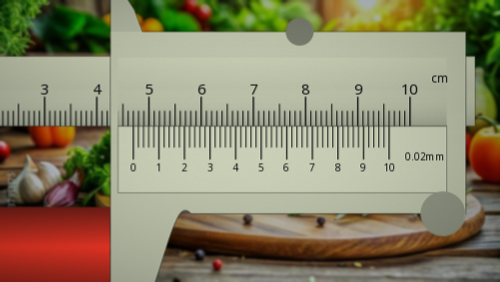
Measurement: 47.0 mm
